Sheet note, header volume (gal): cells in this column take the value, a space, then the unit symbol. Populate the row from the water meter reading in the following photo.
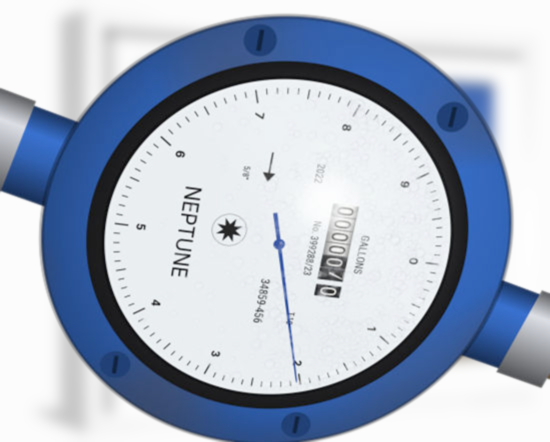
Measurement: 72.0 gal
